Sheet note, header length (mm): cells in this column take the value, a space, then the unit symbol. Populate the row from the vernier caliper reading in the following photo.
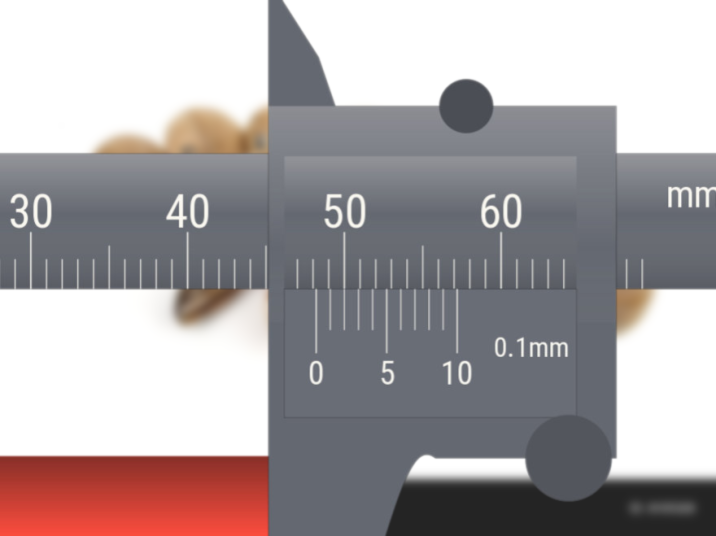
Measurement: 48.2 mm
